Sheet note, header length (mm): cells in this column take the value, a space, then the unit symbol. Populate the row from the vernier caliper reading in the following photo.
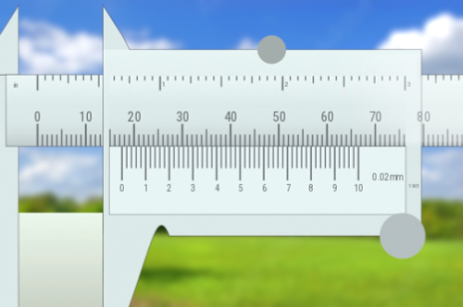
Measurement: 17.5 mm
